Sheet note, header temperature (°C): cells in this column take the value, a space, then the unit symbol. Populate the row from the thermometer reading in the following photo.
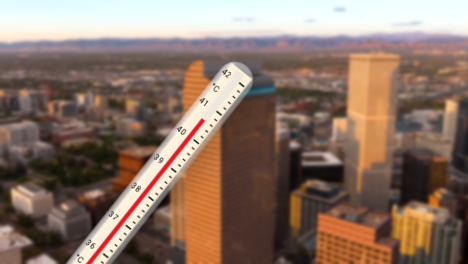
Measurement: 40.6 °C
